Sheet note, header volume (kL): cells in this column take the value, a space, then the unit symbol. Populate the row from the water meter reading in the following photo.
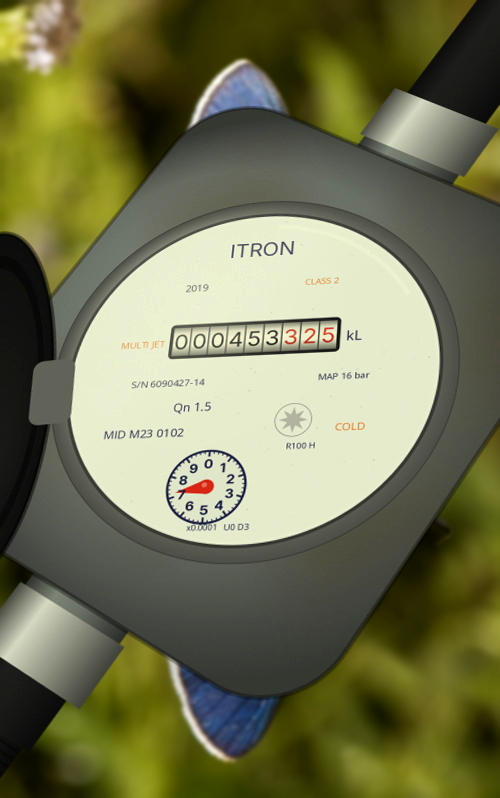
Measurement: 453.3257 kL
